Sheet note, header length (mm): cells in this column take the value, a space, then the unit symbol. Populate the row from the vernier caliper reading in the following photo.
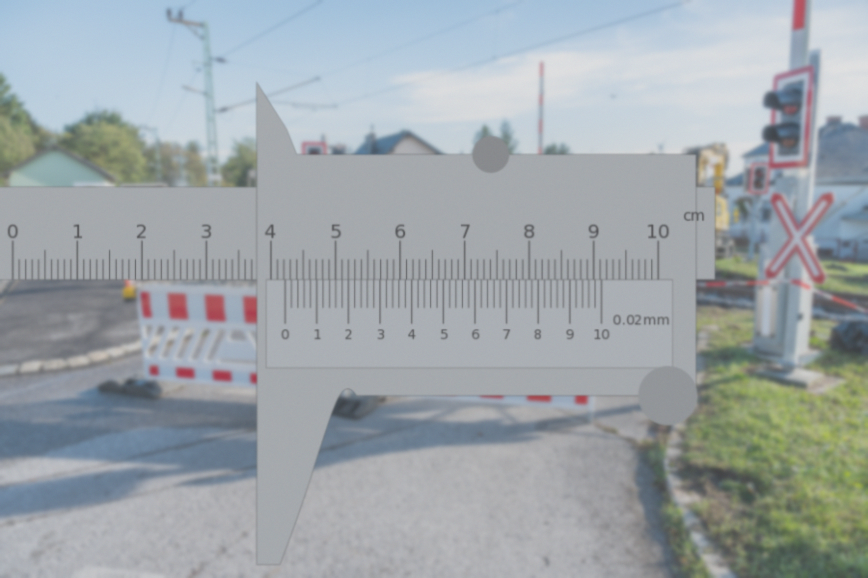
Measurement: 42.2 mm
